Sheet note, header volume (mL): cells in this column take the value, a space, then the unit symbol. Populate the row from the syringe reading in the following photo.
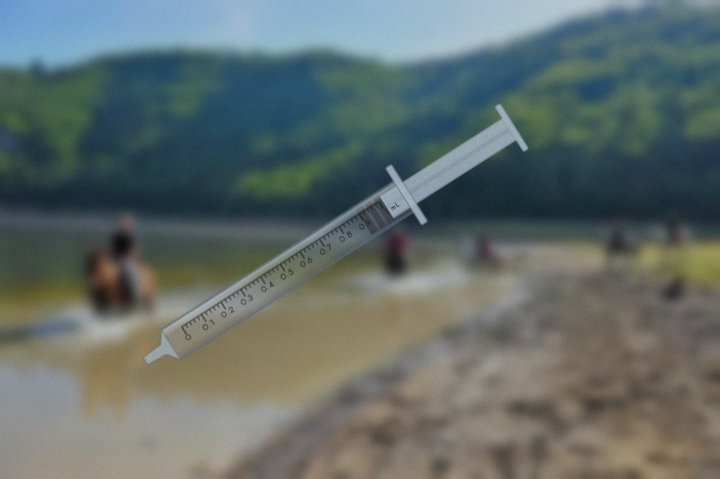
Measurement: 0.9 mL
